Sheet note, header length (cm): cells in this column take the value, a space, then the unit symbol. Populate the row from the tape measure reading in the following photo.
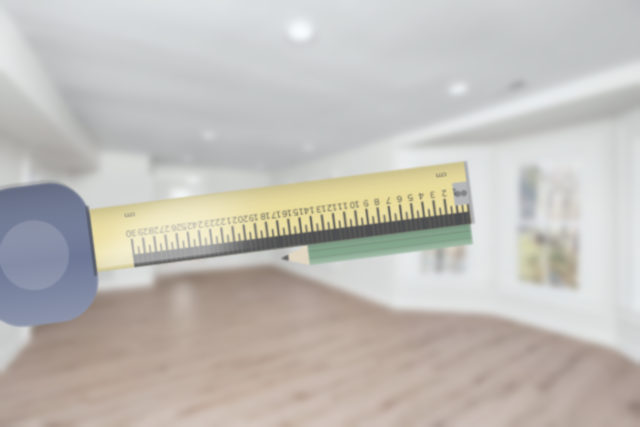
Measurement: 17 cm
